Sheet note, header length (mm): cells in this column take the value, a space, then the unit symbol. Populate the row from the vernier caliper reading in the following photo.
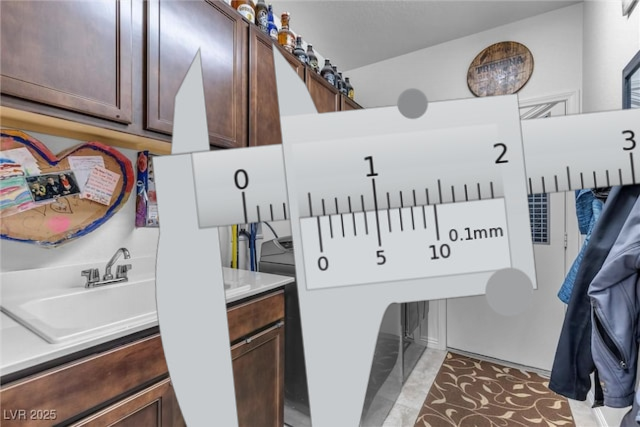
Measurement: 5.5 mm
